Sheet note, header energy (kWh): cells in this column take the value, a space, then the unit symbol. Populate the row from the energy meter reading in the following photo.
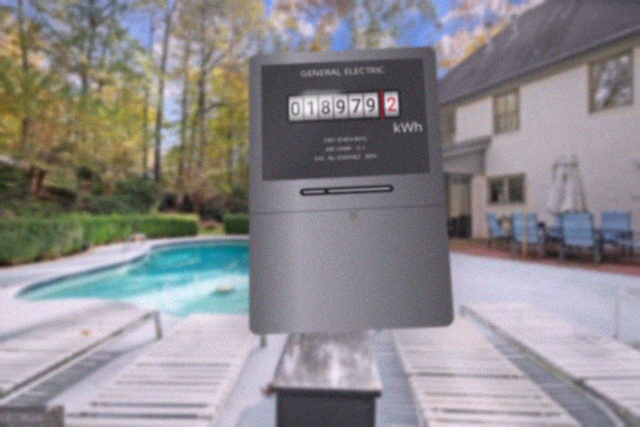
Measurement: 18979.2 kWh
